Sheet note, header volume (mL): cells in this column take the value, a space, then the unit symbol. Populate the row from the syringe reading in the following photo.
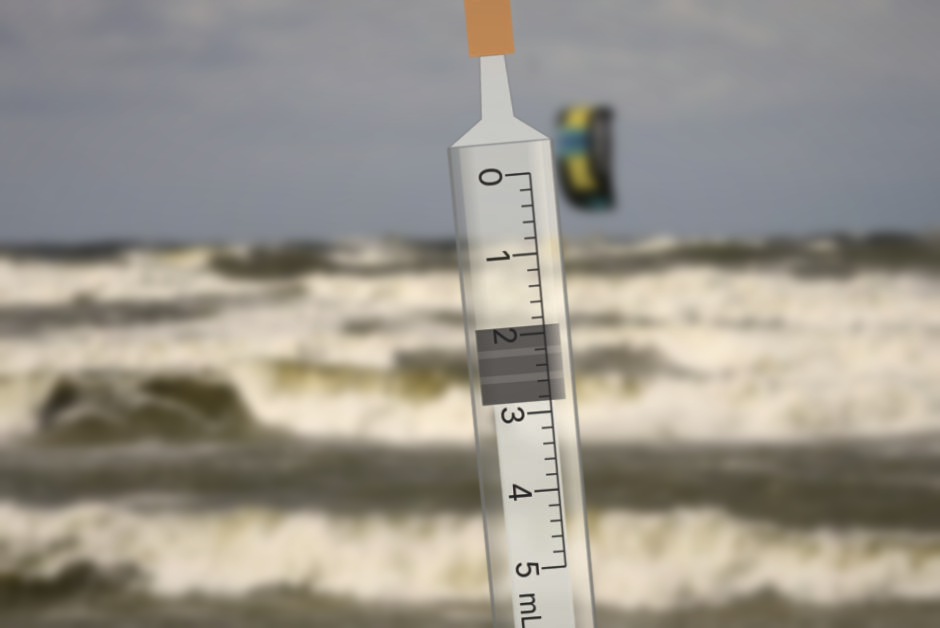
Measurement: 1.9 mL
